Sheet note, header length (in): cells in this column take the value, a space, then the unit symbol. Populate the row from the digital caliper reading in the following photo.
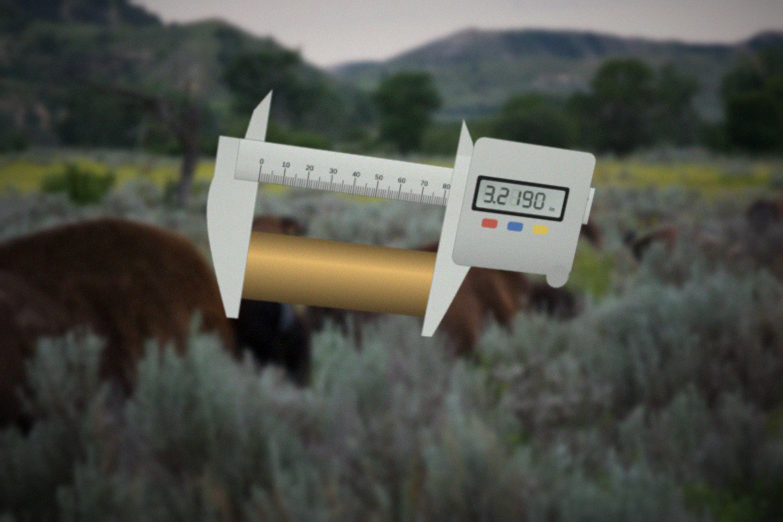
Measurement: 3.2190 in
